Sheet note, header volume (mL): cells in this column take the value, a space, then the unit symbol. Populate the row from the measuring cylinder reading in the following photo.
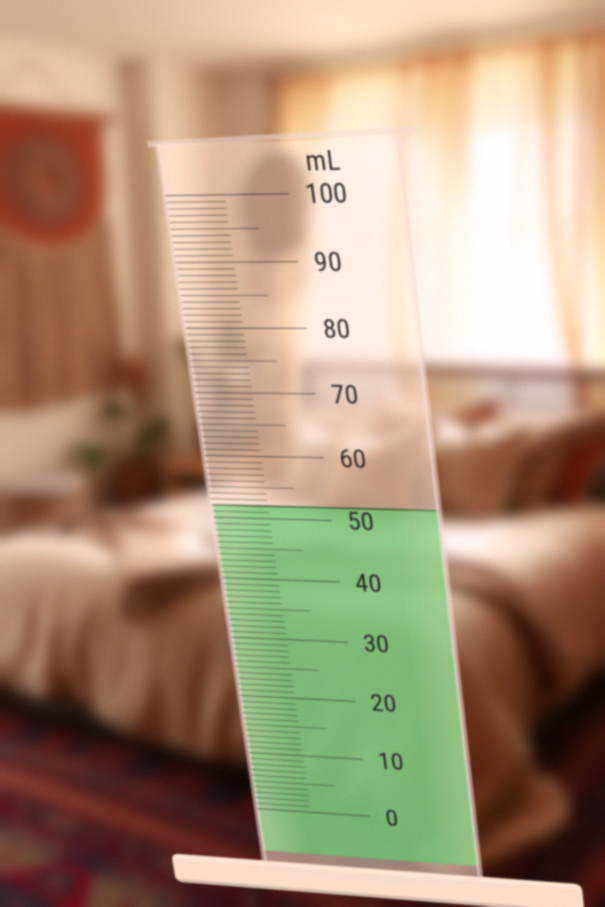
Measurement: 52 mL
